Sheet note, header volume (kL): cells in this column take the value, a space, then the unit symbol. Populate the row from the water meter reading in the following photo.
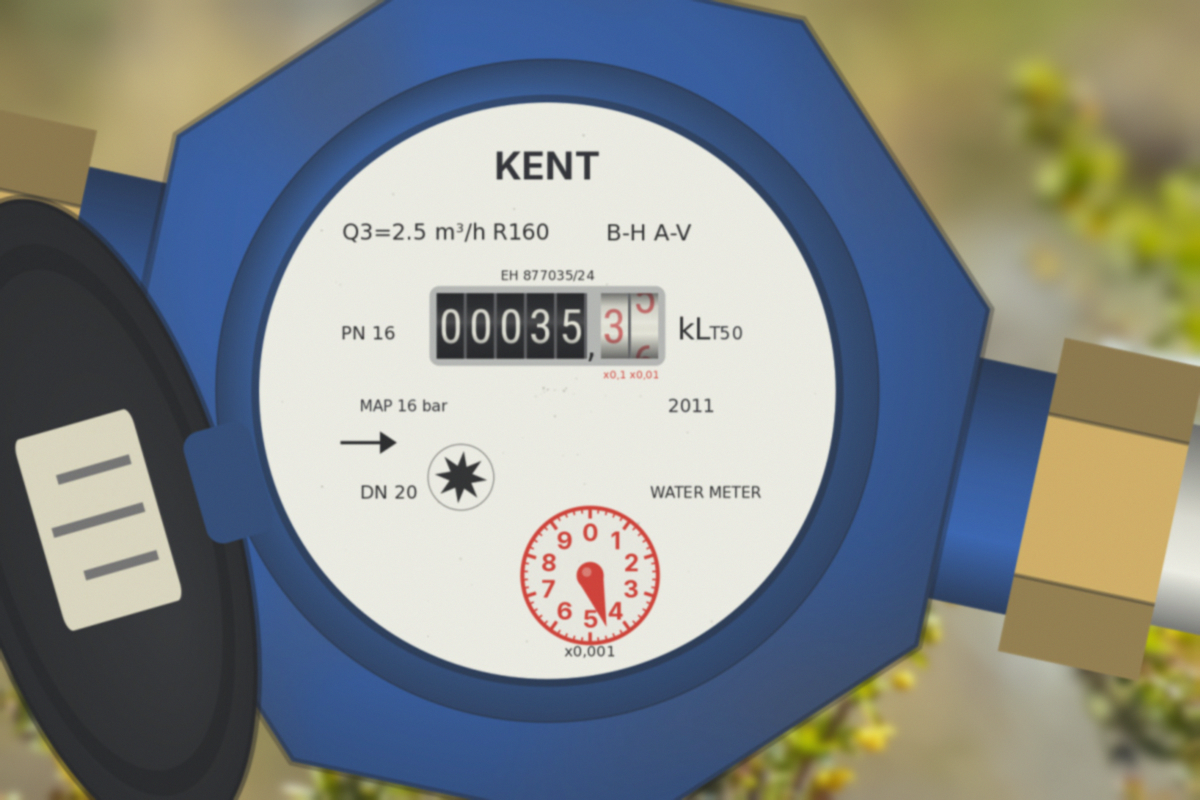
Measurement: 35.354 kL
